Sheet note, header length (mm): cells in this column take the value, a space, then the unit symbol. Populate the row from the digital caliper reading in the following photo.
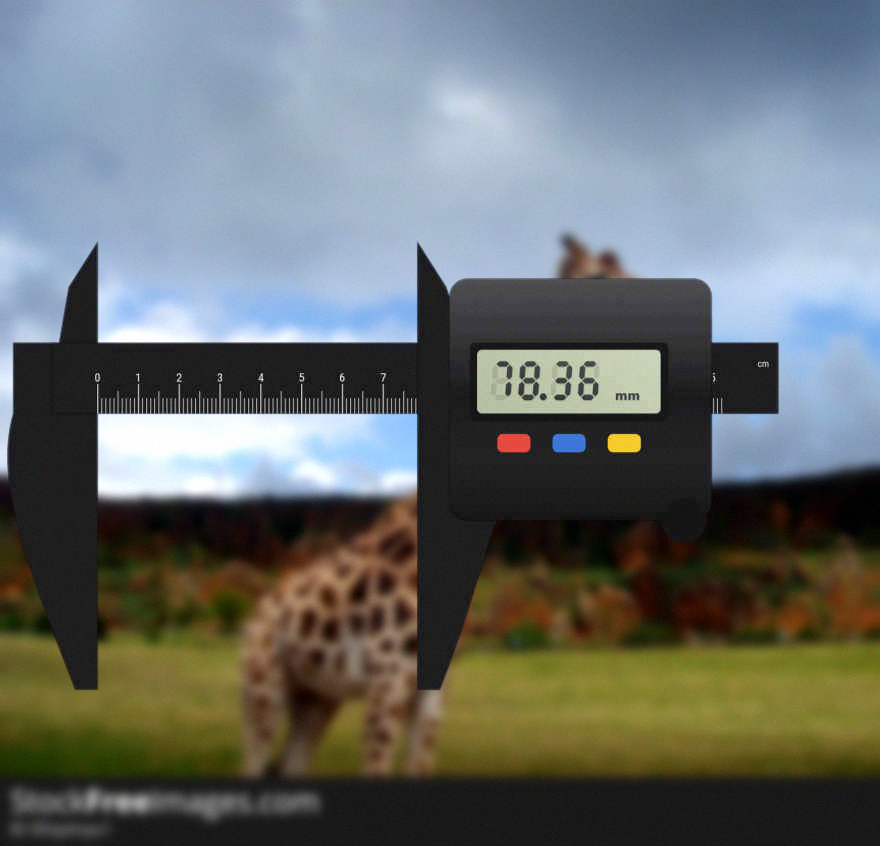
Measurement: 78.36 mm
